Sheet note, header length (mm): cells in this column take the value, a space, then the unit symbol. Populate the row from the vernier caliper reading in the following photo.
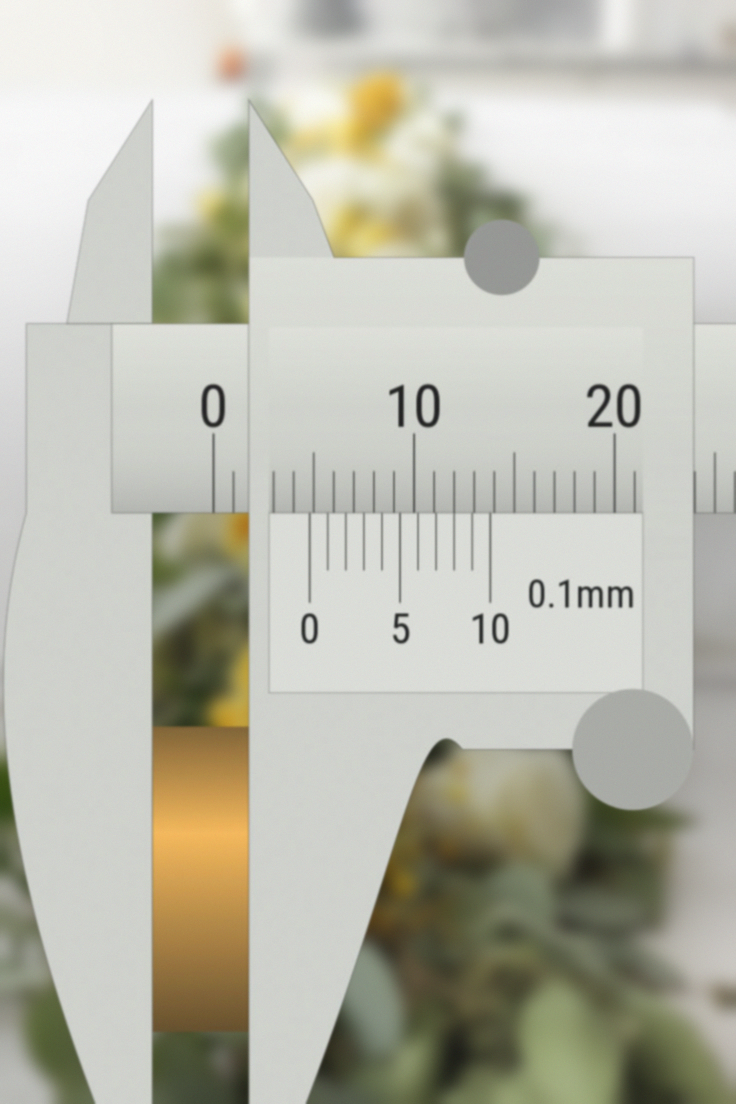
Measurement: 4.8 mm
